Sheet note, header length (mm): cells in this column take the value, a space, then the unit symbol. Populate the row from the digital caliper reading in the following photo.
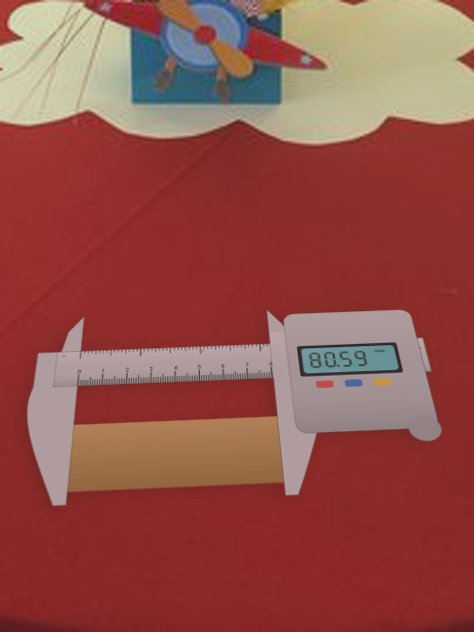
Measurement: 80.59 mm
